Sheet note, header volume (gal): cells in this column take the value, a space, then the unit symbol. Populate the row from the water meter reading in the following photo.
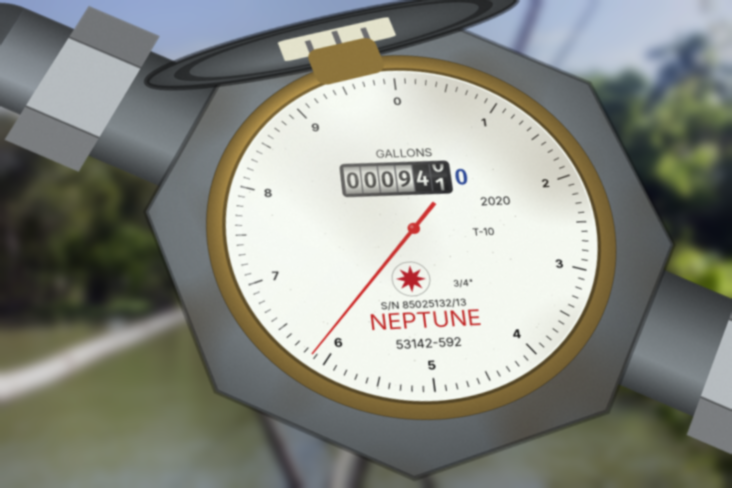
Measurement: 9406.1 gal
